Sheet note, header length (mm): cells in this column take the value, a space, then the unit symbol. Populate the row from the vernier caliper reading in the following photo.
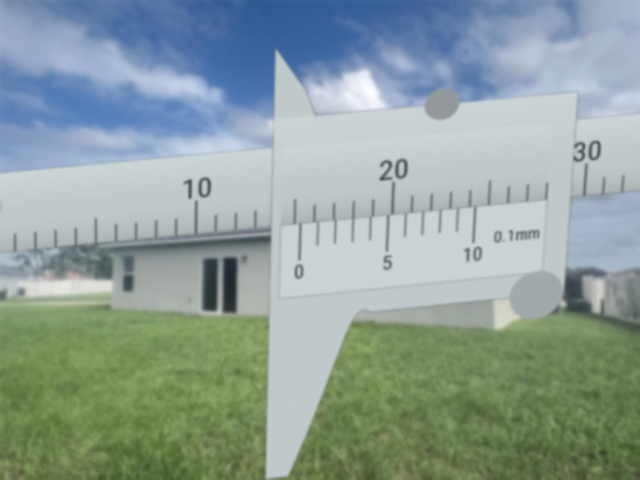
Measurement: 15.3 mm
